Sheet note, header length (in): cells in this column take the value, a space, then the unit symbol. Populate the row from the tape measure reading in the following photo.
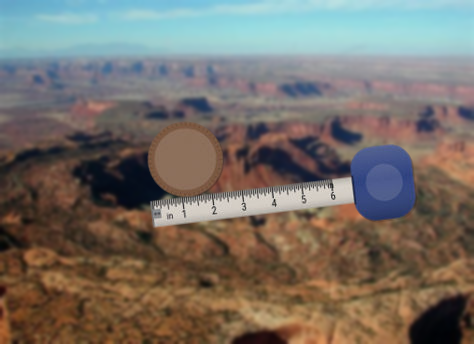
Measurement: 2.5 in
